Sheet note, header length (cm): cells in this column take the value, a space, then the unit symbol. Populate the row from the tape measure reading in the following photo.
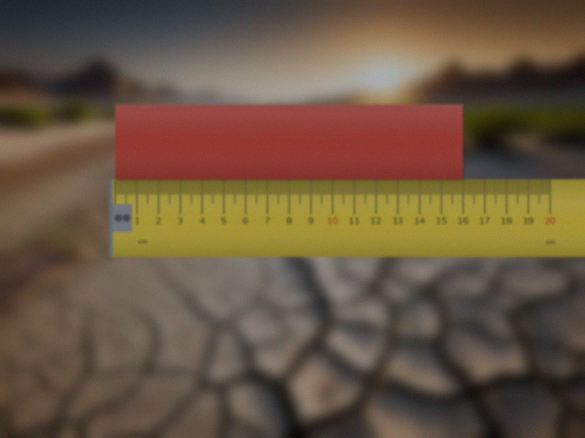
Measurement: 16 cm
